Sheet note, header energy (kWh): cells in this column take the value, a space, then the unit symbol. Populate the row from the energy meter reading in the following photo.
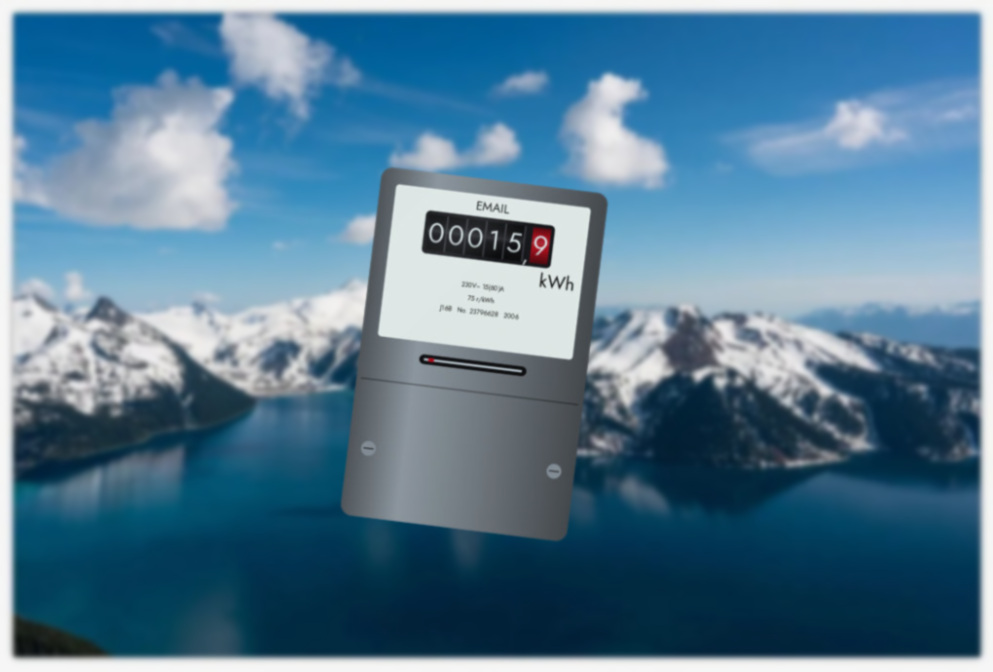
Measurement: 15.9 kWh
